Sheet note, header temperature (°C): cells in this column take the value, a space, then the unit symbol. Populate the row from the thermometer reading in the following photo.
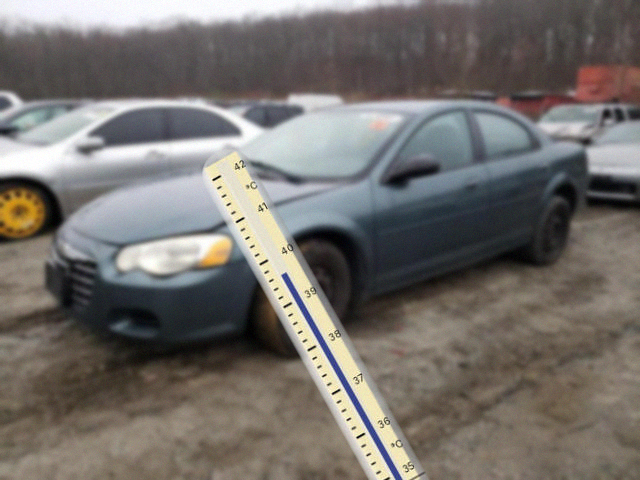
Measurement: 39.6 °C
